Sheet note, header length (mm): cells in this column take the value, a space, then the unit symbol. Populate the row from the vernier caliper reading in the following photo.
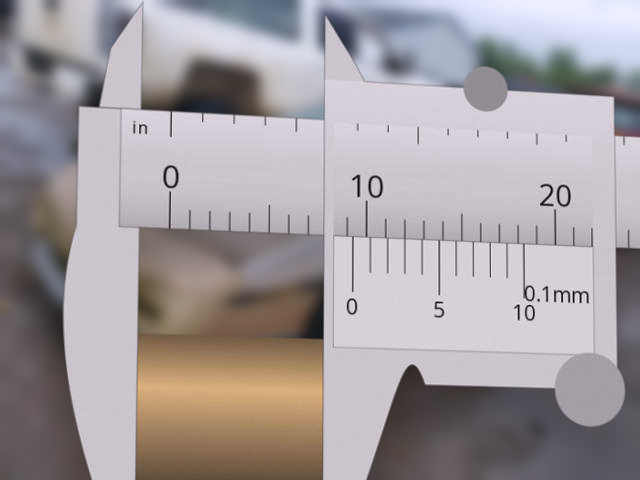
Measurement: 9.3 mm
